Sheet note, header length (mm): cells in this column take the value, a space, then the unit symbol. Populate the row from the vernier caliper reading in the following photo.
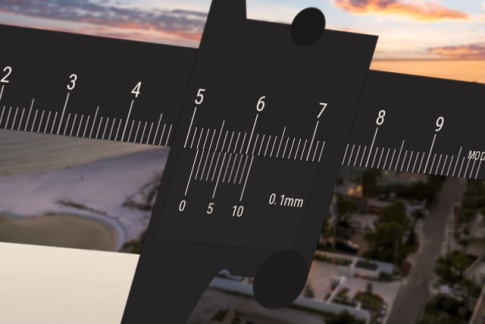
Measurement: 52.2 mm
